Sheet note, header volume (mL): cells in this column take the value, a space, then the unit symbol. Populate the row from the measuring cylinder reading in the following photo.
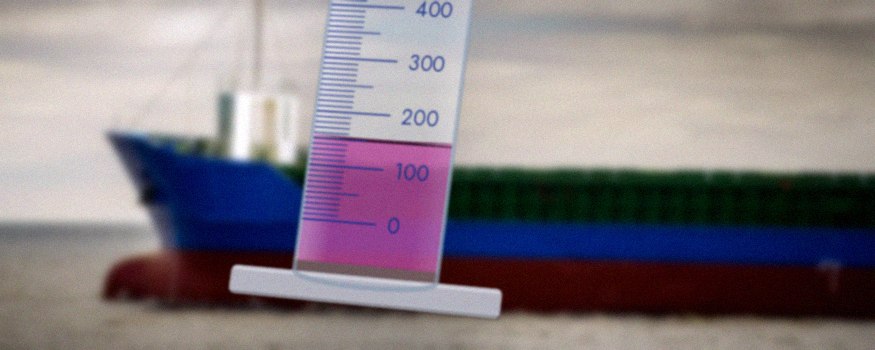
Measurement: 150 mL
